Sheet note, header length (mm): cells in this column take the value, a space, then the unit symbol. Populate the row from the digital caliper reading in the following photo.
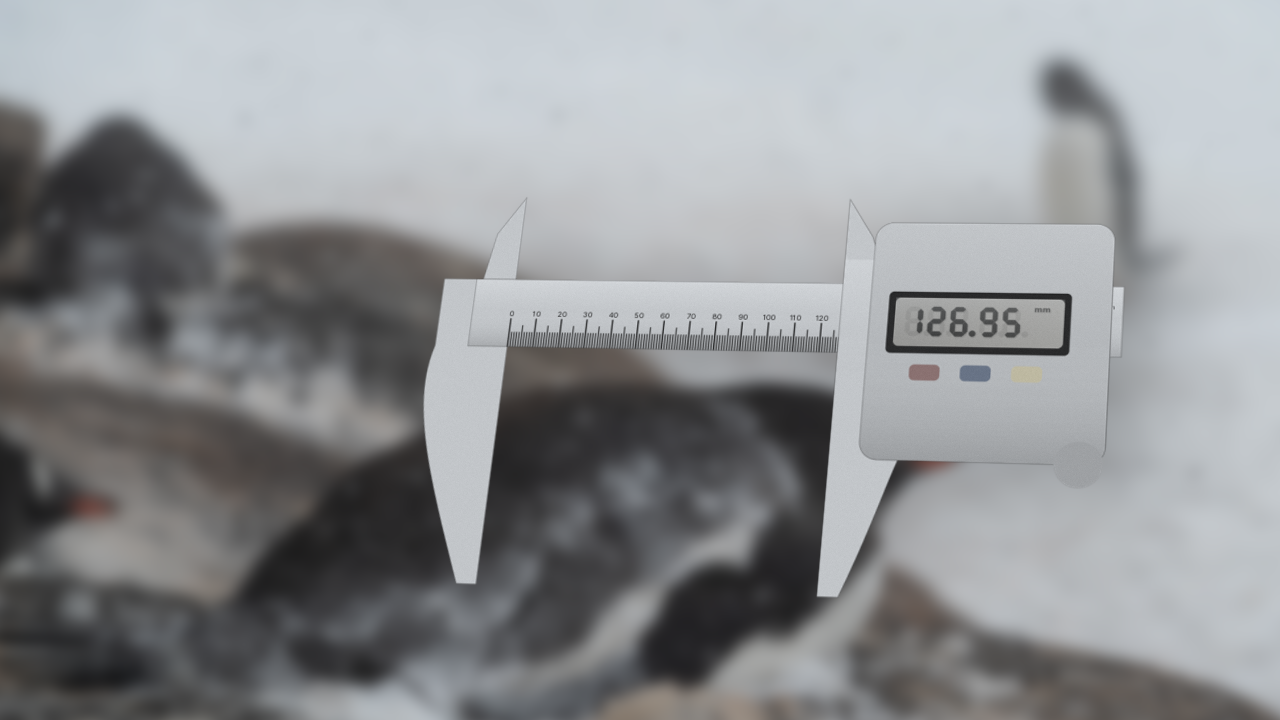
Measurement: 126.95 mm
